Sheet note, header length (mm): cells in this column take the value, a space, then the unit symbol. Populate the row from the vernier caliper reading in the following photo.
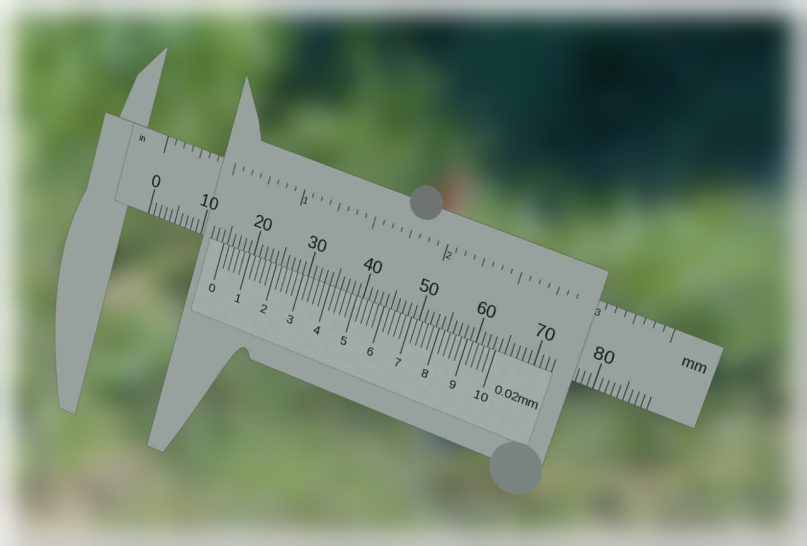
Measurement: 14.4 mm
